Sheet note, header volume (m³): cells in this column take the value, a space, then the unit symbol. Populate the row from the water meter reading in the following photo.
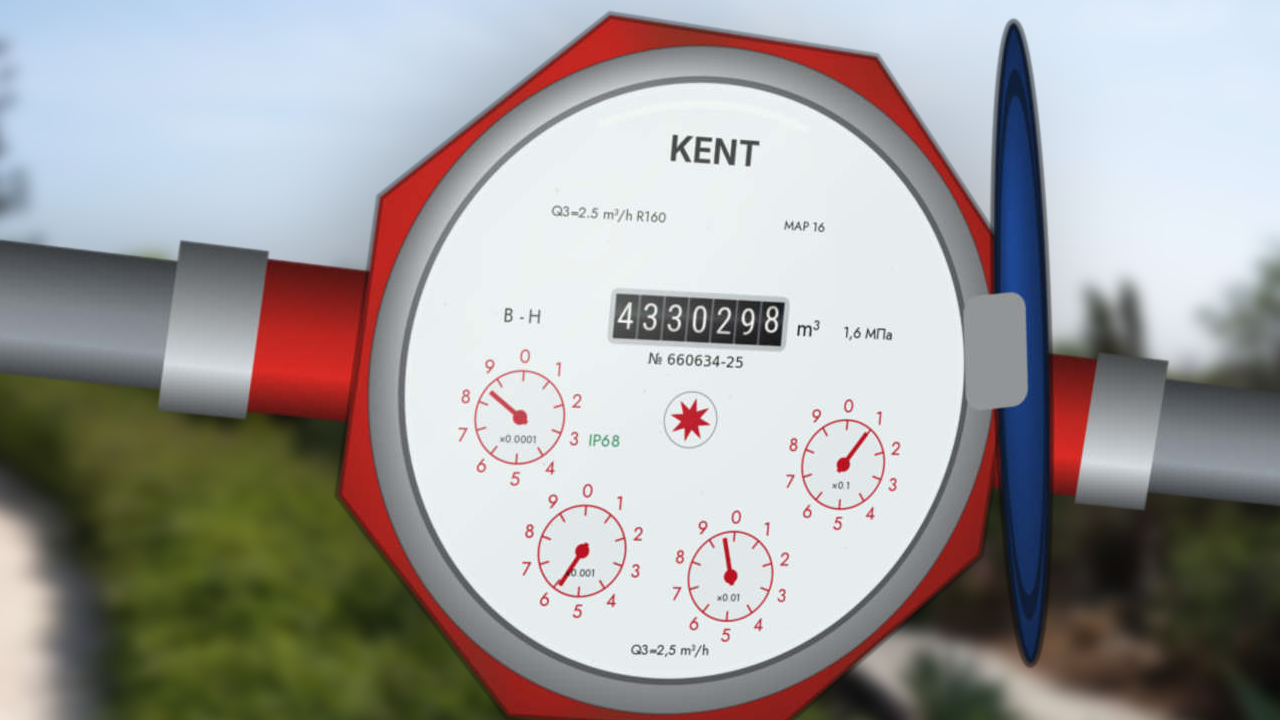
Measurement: 4330298.0958 m³
